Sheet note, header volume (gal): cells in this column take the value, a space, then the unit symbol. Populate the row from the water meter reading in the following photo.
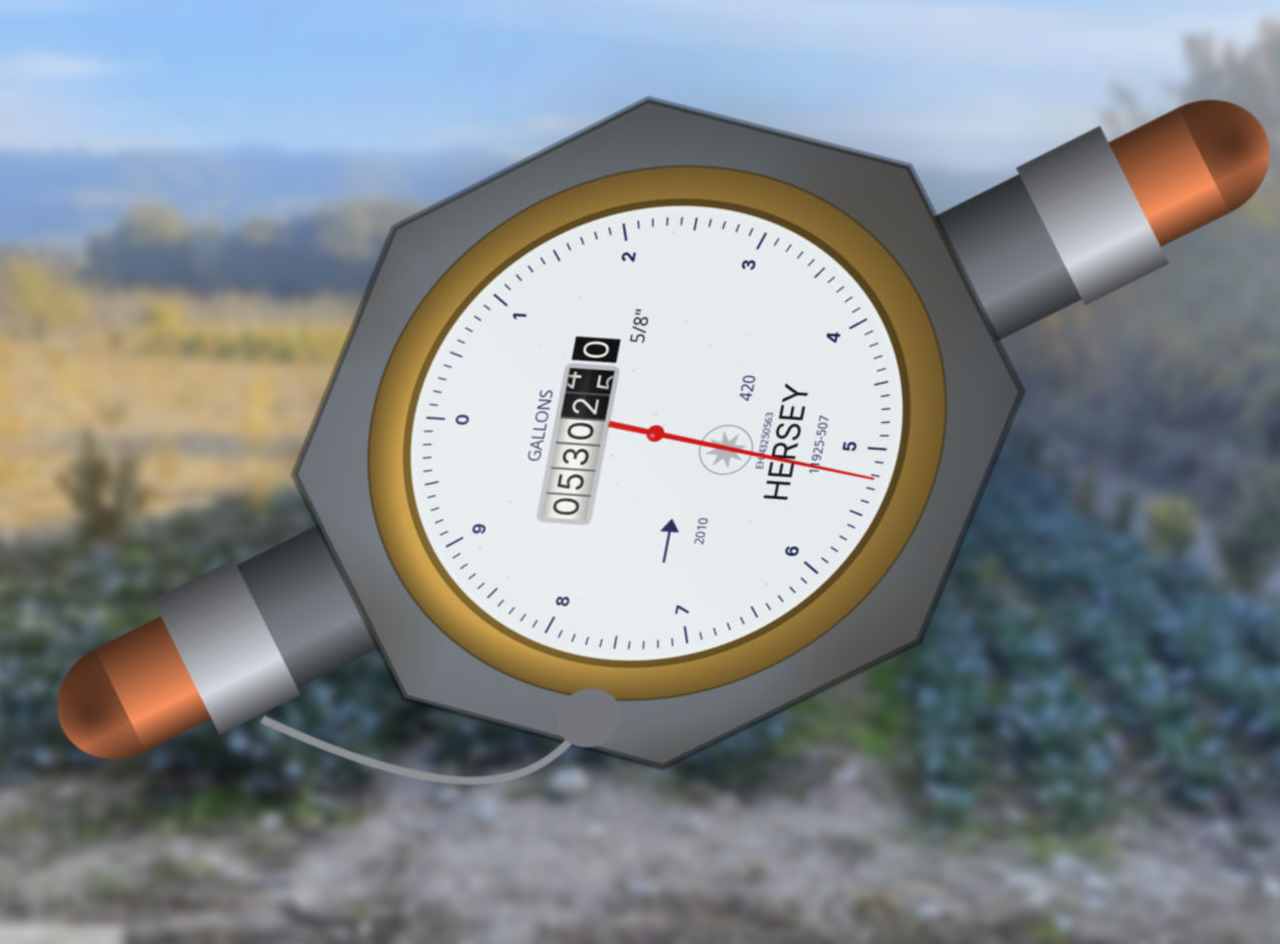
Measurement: 530245.2 gal
